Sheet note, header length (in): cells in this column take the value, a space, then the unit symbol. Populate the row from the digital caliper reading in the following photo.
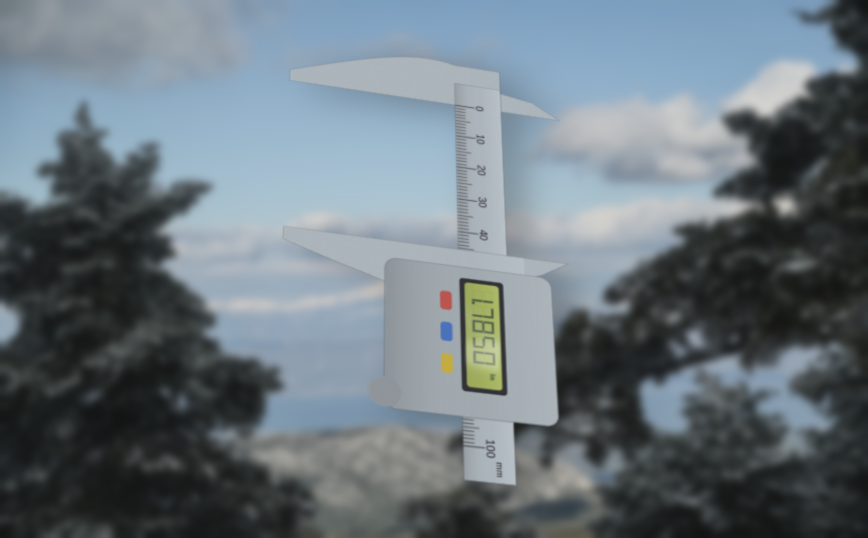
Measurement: 1.7850 in
